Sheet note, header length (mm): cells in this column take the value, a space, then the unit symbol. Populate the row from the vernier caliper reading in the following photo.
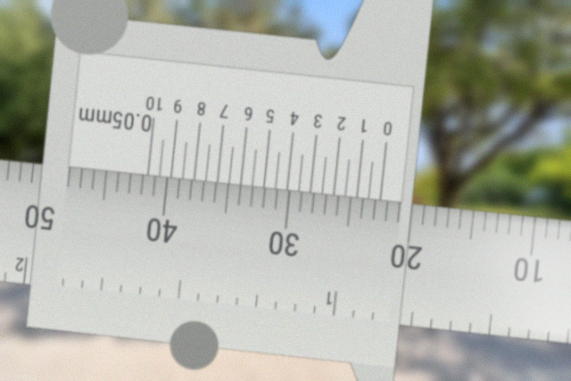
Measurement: 22.6 mm
